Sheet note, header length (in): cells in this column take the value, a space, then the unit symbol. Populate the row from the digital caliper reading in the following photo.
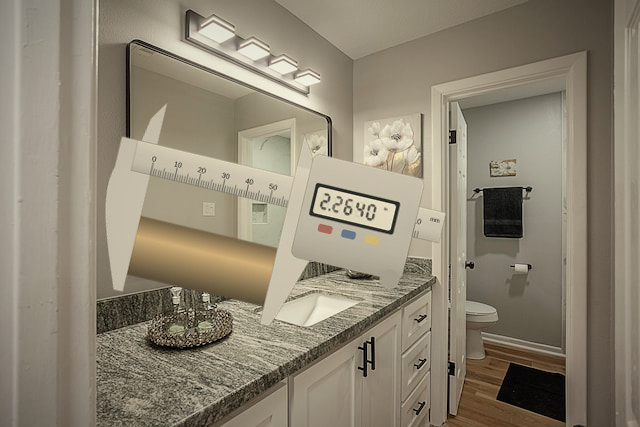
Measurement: 2.2640 in
